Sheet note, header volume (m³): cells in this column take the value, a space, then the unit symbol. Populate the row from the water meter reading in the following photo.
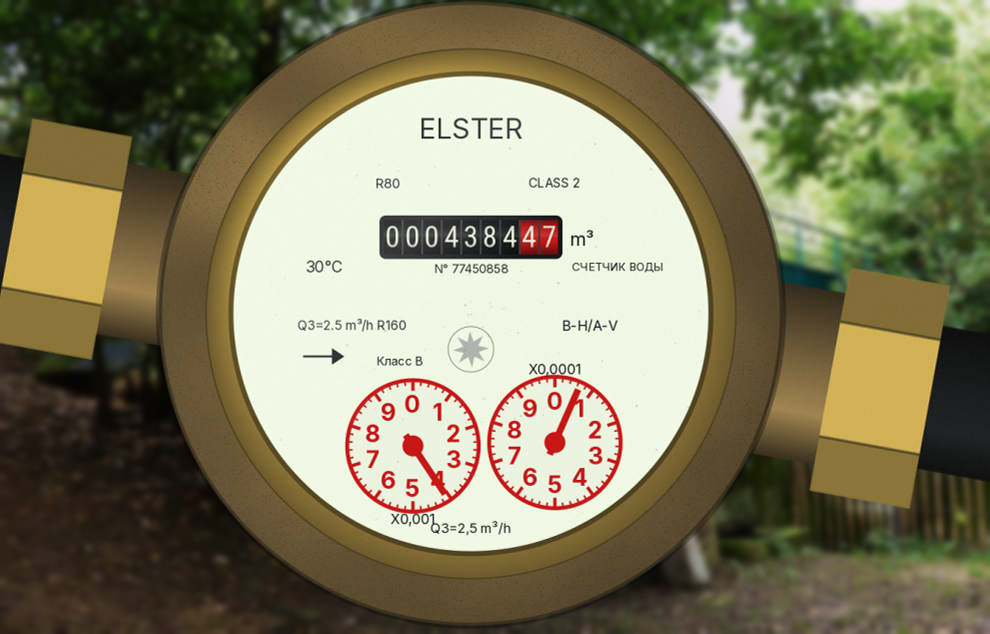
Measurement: 4384.4740 m³
